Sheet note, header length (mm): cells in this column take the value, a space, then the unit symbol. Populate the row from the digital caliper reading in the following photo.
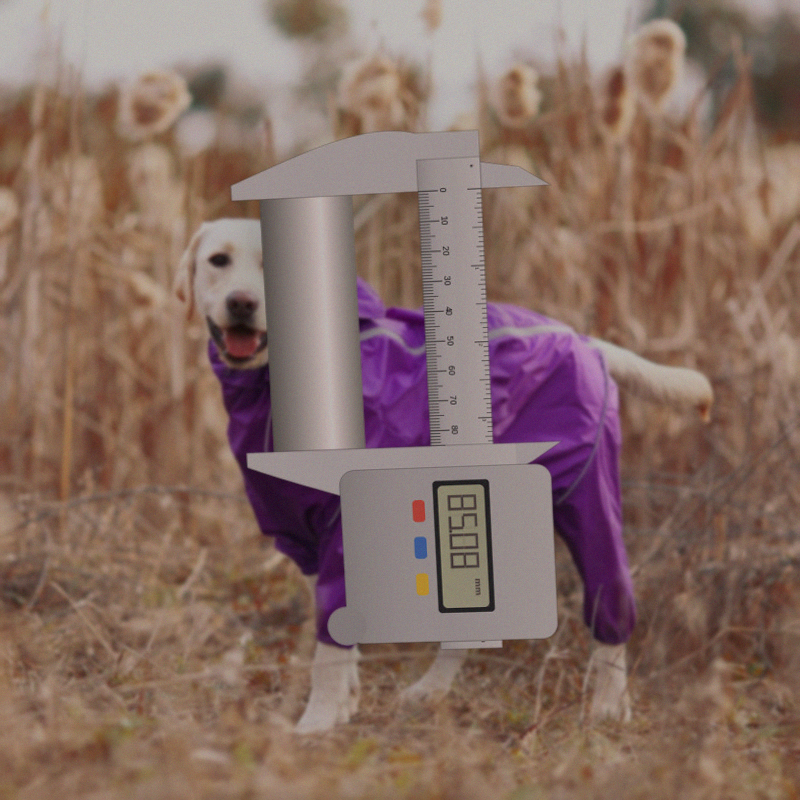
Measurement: 85.08 mm
